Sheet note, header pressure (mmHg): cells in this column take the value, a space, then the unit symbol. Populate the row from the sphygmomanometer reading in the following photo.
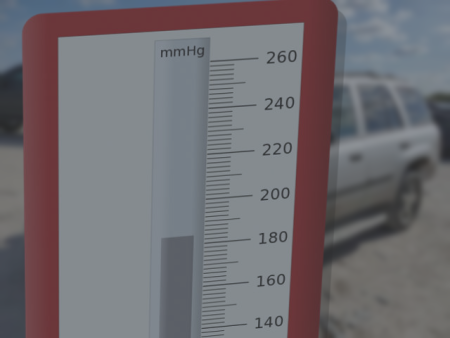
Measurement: 184 mmHg
